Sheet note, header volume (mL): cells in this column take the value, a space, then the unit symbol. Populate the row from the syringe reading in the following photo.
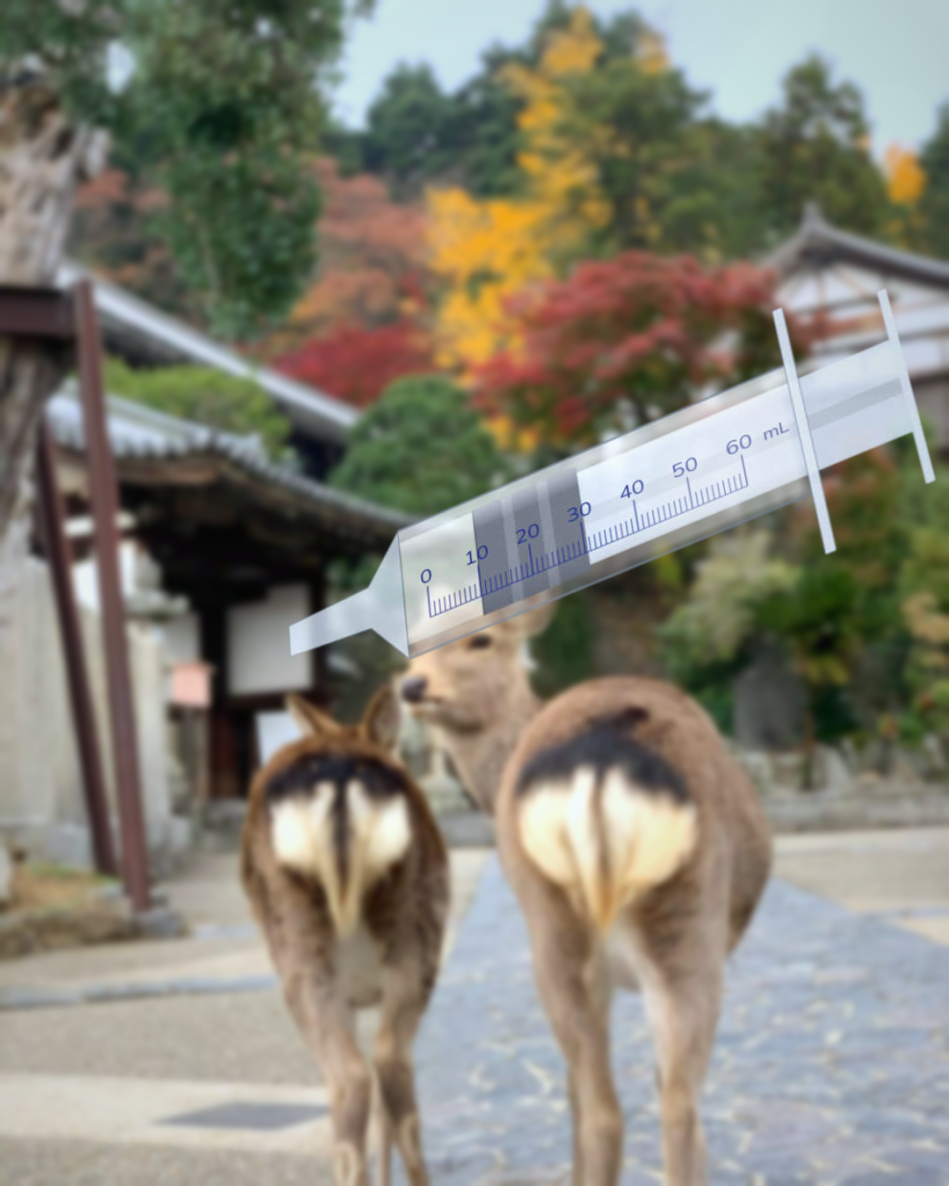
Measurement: 10 mL
